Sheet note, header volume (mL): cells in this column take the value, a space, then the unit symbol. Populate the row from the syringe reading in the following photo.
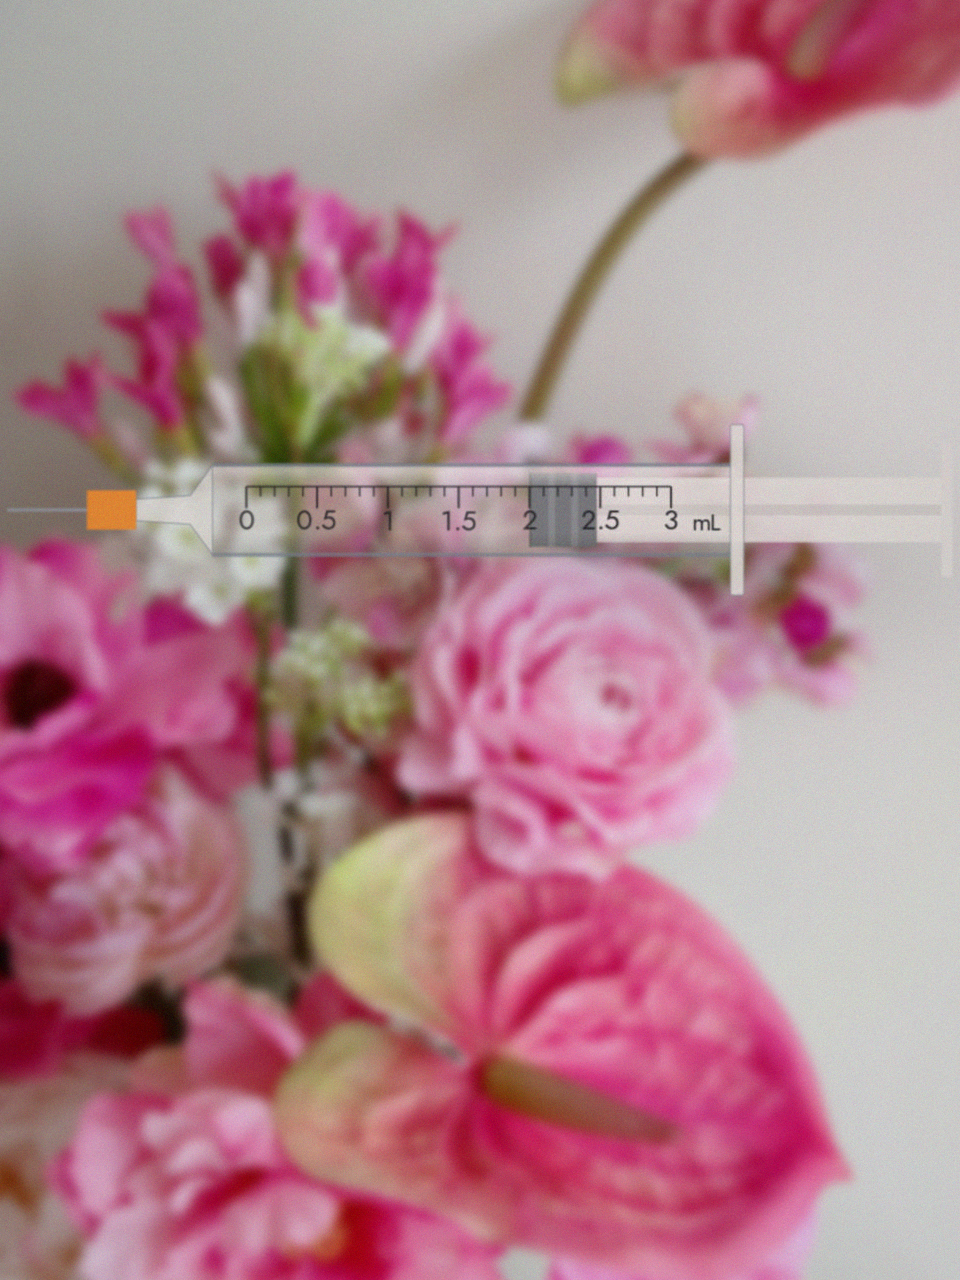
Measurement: 2 mL
